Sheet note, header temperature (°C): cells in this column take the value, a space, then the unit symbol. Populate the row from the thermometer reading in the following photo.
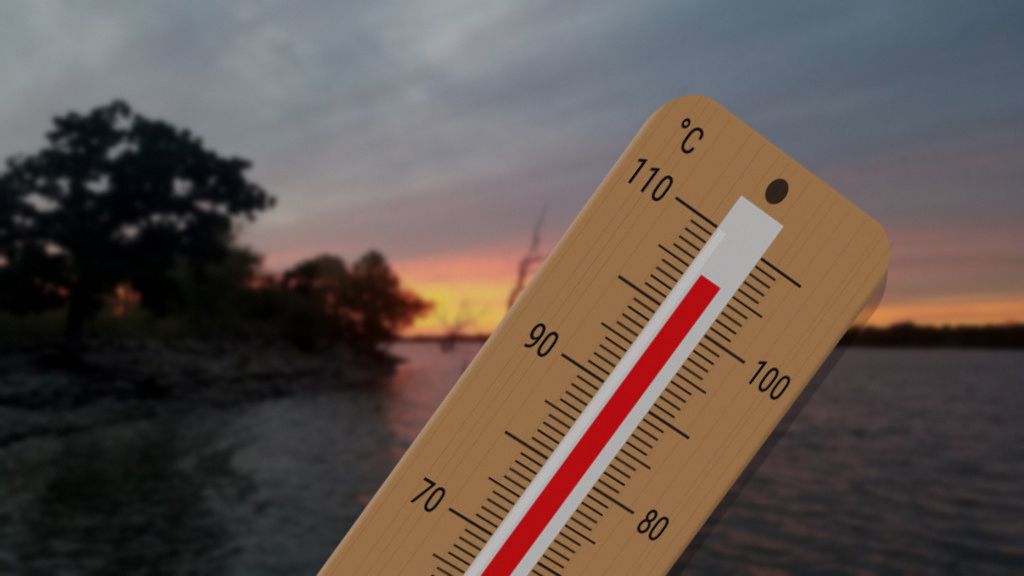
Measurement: 105 °C
